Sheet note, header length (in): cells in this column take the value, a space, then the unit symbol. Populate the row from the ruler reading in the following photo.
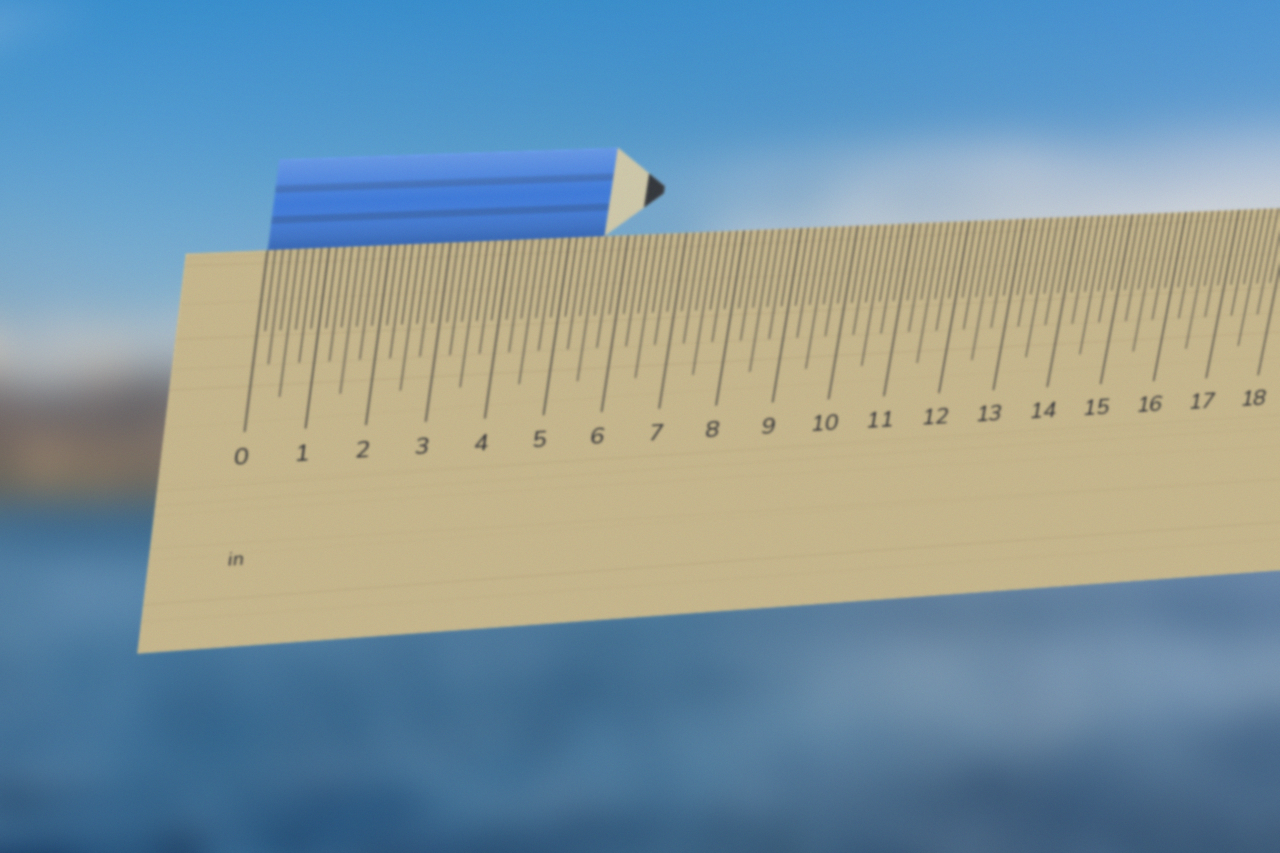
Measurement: 6.5 in
